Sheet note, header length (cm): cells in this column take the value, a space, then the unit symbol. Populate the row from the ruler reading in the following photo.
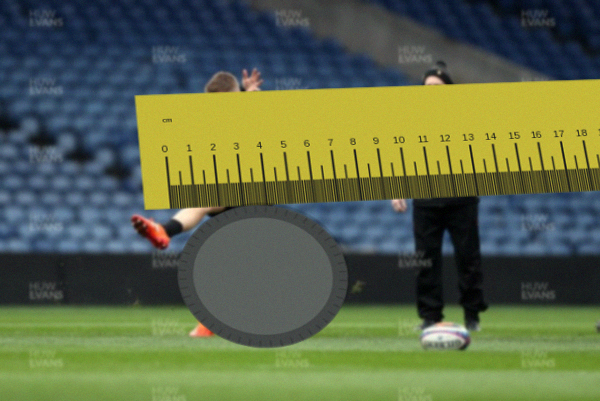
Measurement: 7 cm
